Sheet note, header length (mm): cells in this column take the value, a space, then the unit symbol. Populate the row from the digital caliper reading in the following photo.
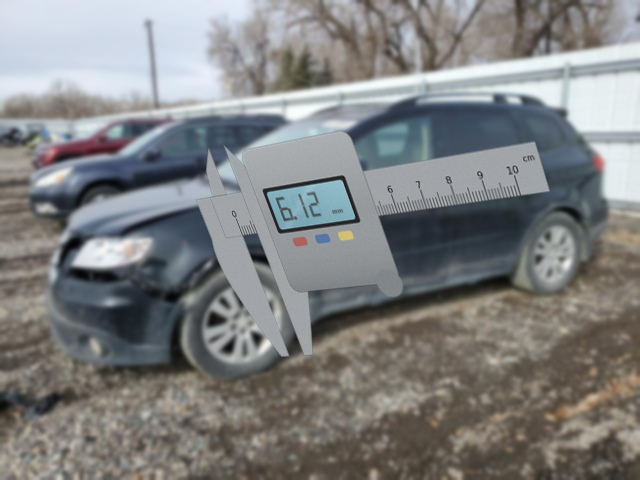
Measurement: 6.12 mm
